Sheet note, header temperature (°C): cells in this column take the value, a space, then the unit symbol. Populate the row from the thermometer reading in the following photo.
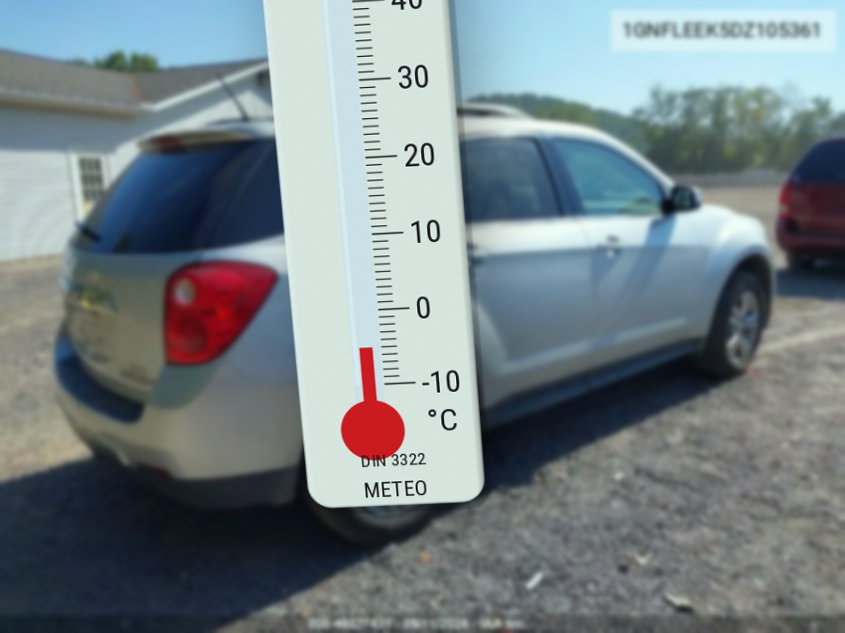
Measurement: -5 °C
